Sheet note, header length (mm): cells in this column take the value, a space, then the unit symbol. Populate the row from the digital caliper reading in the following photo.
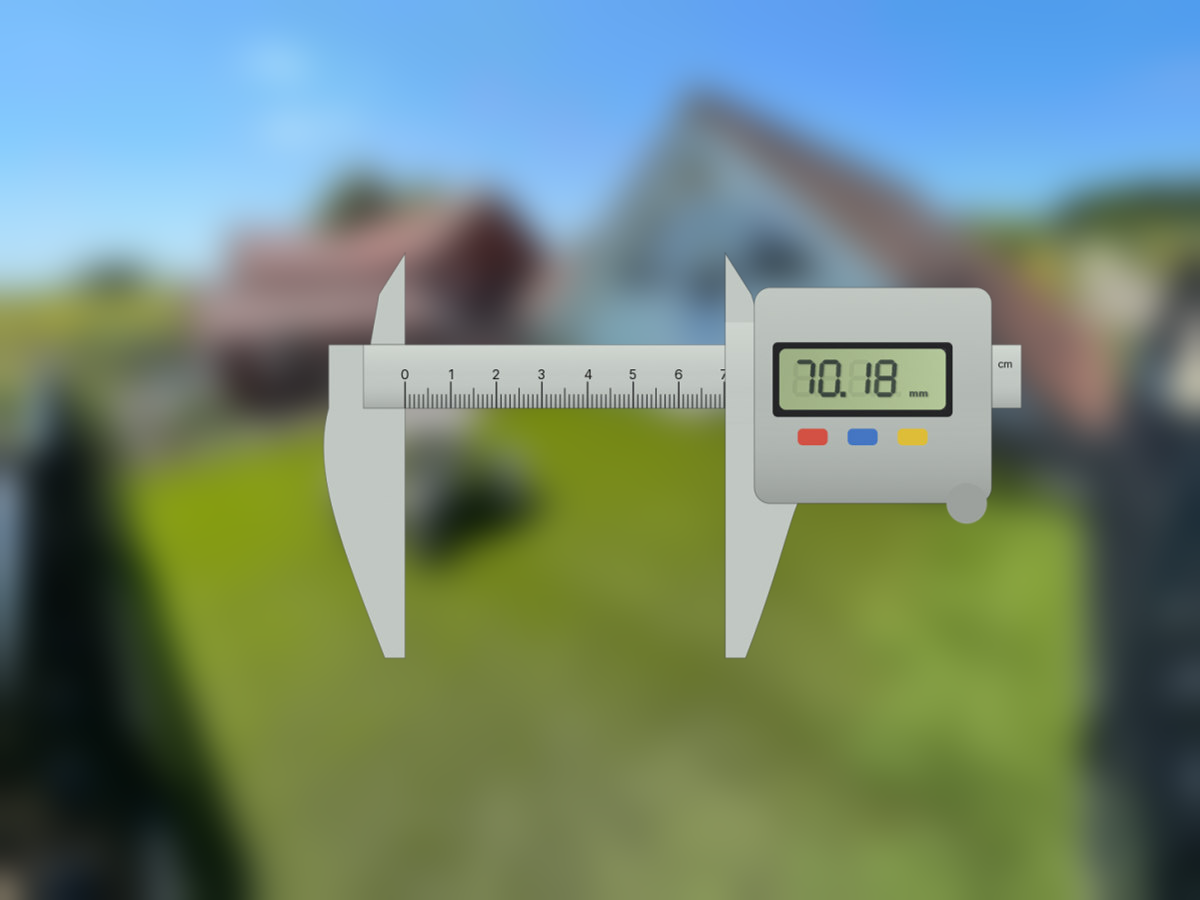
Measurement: 70.18 mm
